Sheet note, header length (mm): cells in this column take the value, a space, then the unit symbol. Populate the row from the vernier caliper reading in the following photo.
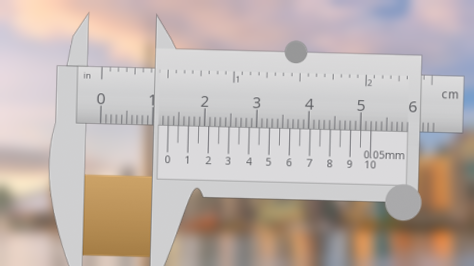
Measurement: 13.0 mm
